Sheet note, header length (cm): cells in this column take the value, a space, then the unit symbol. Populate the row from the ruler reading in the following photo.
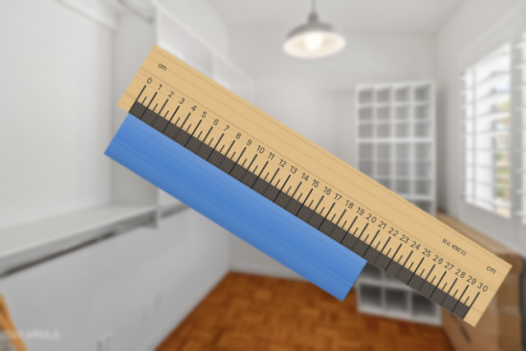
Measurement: 21.5 cm
